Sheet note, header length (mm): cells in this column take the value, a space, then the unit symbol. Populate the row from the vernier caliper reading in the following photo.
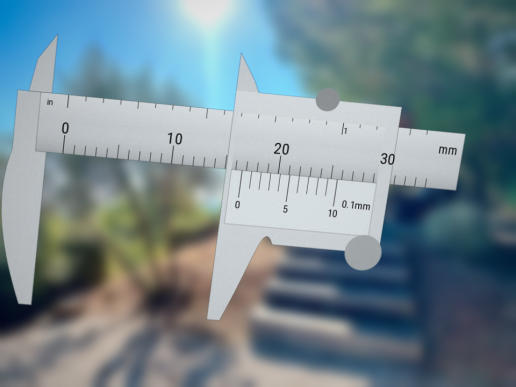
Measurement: 16.6 mm
